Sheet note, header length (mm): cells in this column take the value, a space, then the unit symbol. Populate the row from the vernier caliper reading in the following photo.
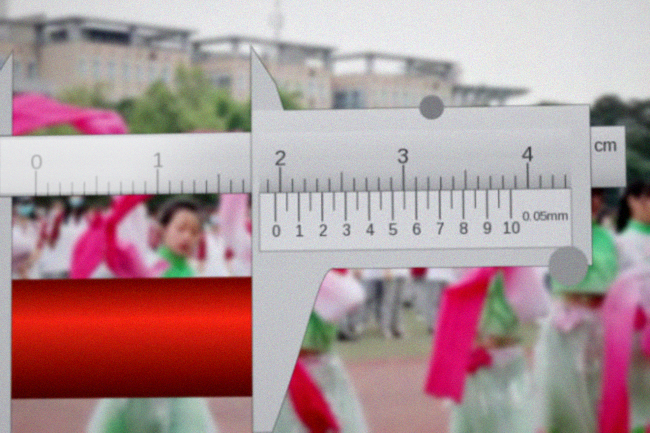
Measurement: 19.6 mm
